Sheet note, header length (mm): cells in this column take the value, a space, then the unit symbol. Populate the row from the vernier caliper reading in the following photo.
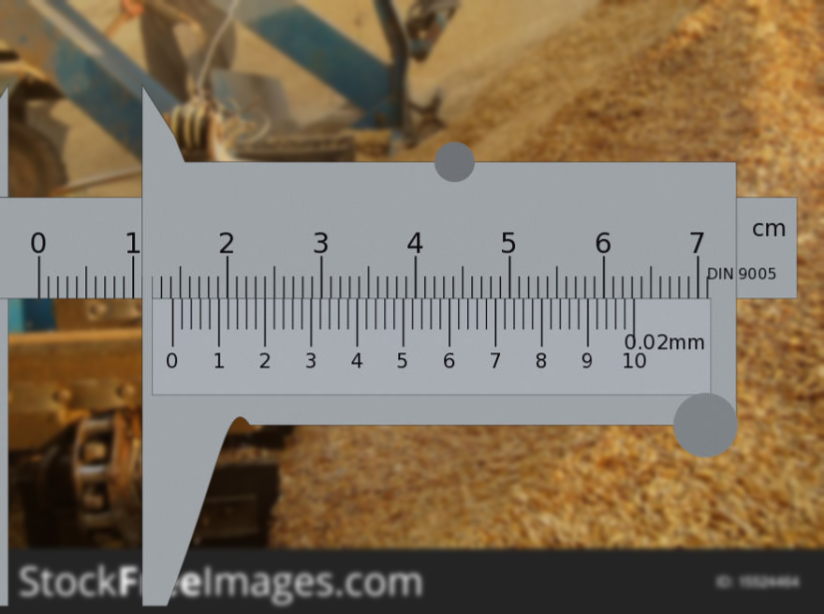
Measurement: 14.2 mm
